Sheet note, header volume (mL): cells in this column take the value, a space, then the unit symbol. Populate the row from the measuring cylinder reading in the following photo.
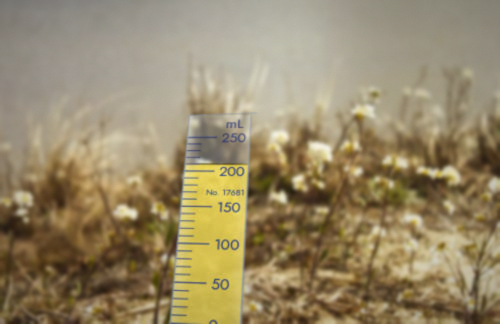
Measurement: 210 mL
